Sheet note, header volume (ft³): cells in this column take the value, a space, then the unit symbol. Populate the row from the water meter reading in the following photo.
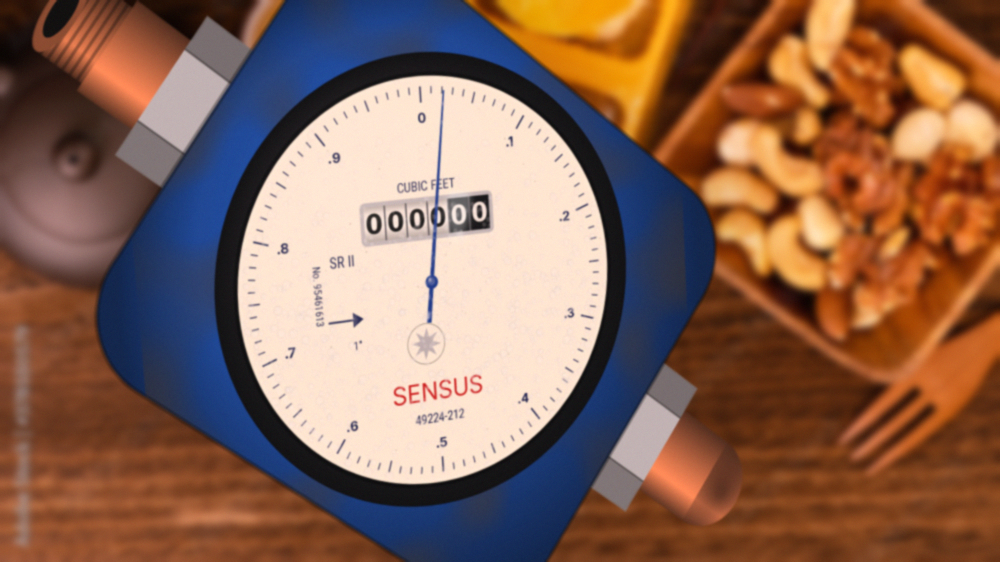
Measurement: 0.02 ft³
